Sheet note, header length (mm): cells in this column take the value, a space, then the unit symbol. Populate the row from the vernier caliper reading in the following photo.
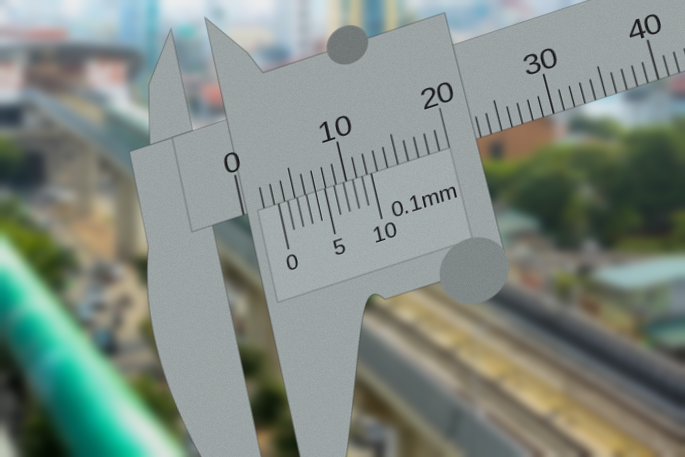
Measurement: 3.4 mm
